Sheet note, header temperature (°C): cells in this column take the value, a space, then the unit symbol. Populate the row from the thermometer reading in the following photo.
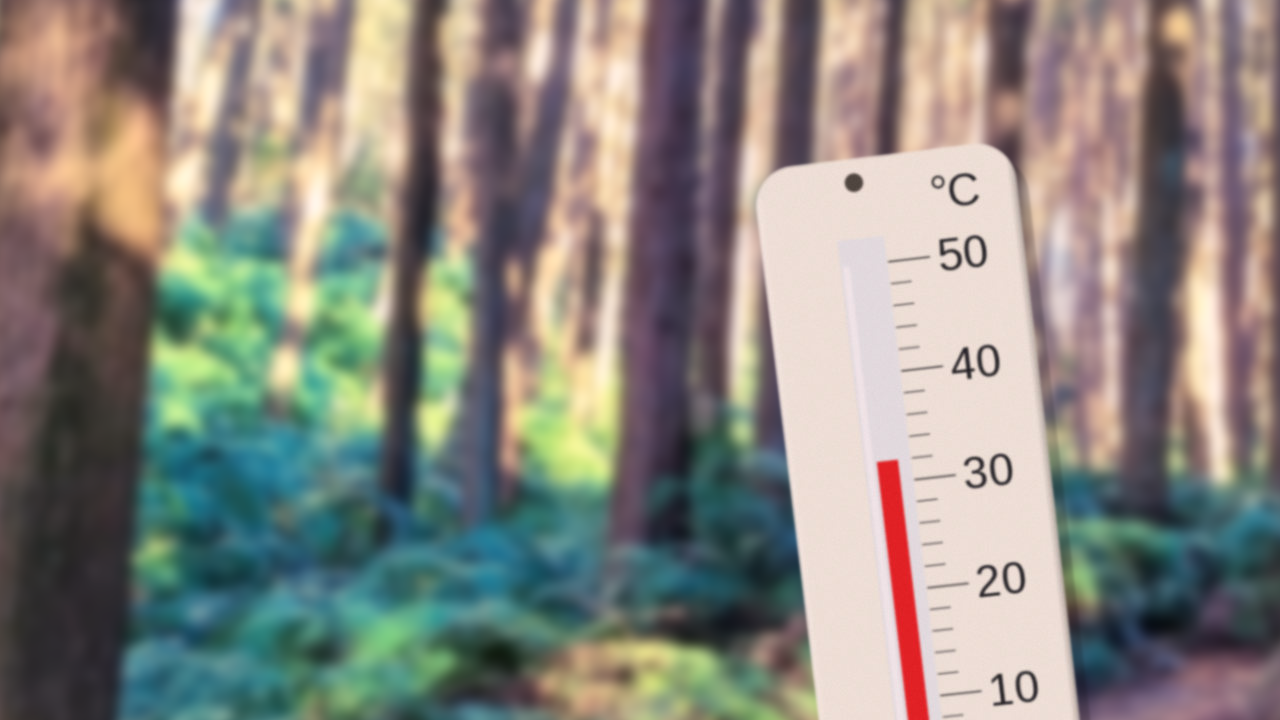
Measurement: 32 °C
